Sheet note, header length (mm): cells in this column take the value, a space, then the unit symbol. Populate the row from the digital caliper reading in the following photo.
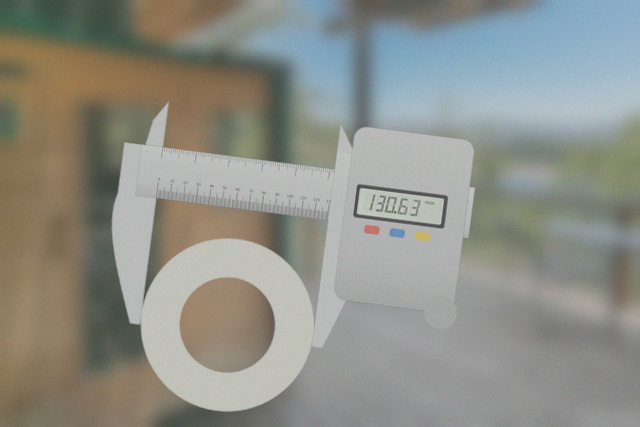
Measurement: 130.63 mm
